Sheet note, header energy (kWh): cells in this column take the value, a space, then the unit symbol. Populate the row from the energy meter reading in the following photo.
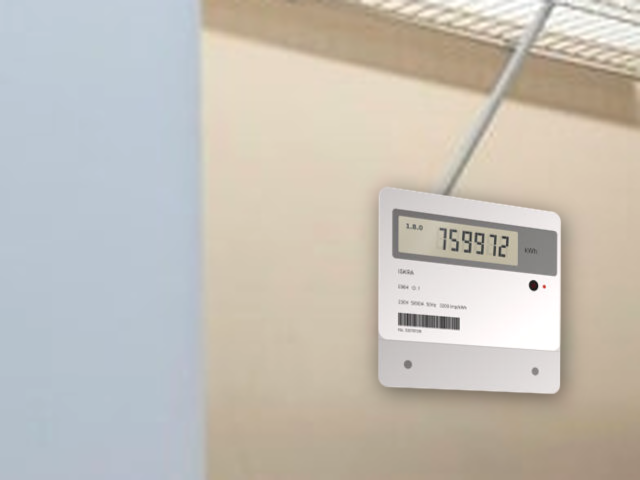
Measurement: 759972 kWh
